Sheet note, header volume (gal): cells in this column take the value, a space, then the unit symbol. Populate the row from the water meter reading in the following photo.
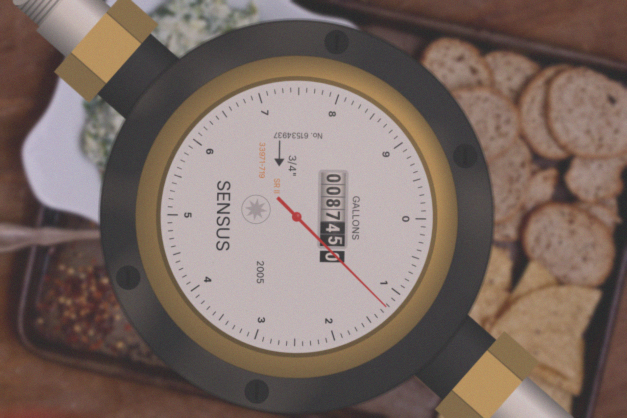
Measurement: 87451.2 gal
